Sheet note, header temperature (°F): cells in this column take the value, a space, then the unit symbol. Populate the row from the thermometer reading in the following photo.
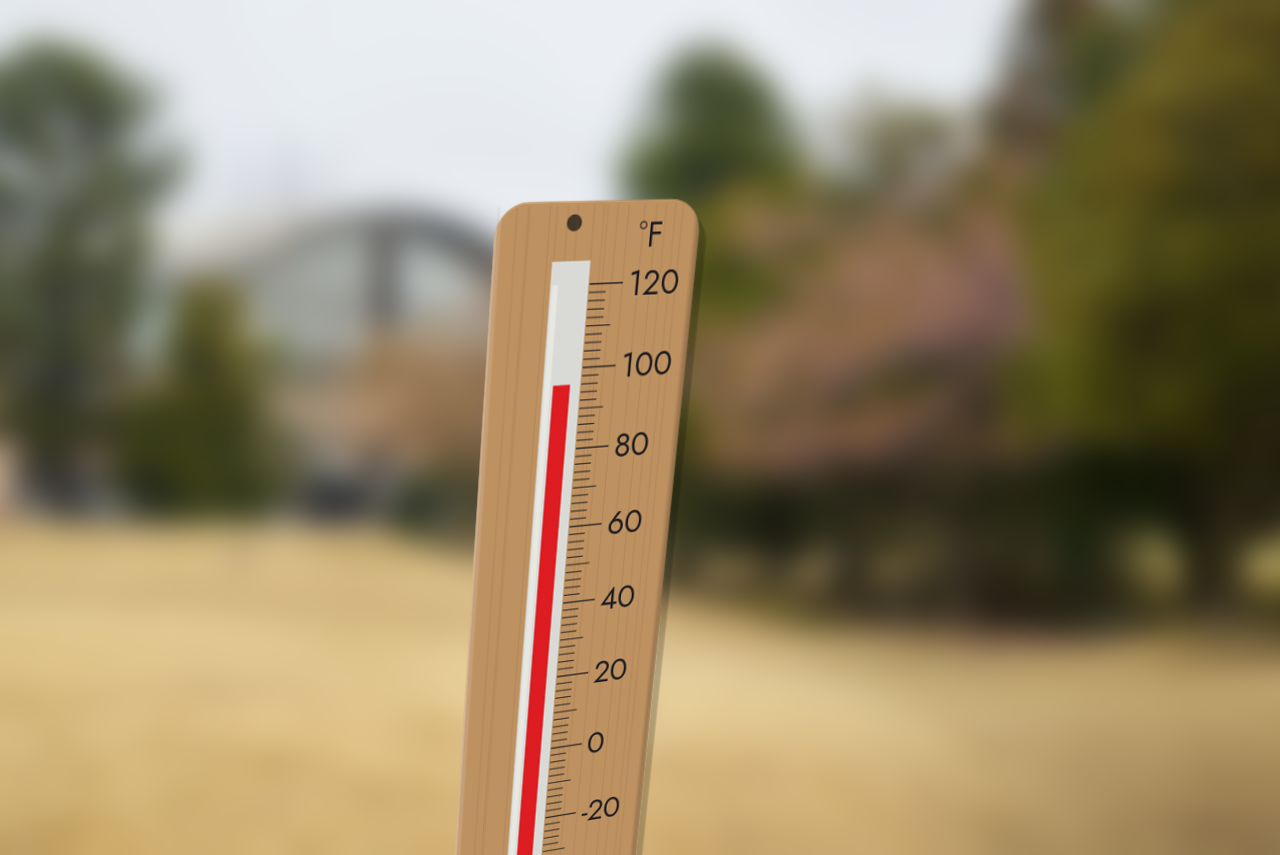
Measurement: 96 °F
